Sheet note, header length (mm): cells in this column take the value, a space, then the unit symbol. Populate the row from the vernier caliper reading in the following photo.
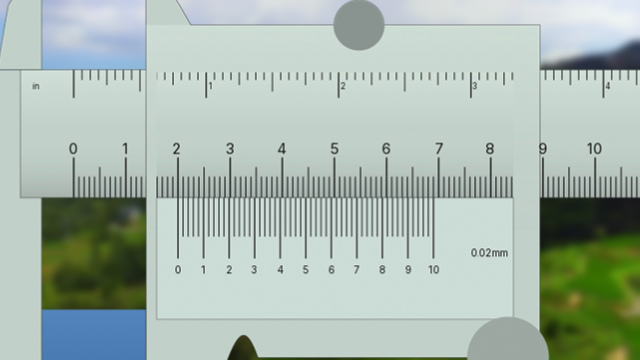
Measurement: 20.0 mm
